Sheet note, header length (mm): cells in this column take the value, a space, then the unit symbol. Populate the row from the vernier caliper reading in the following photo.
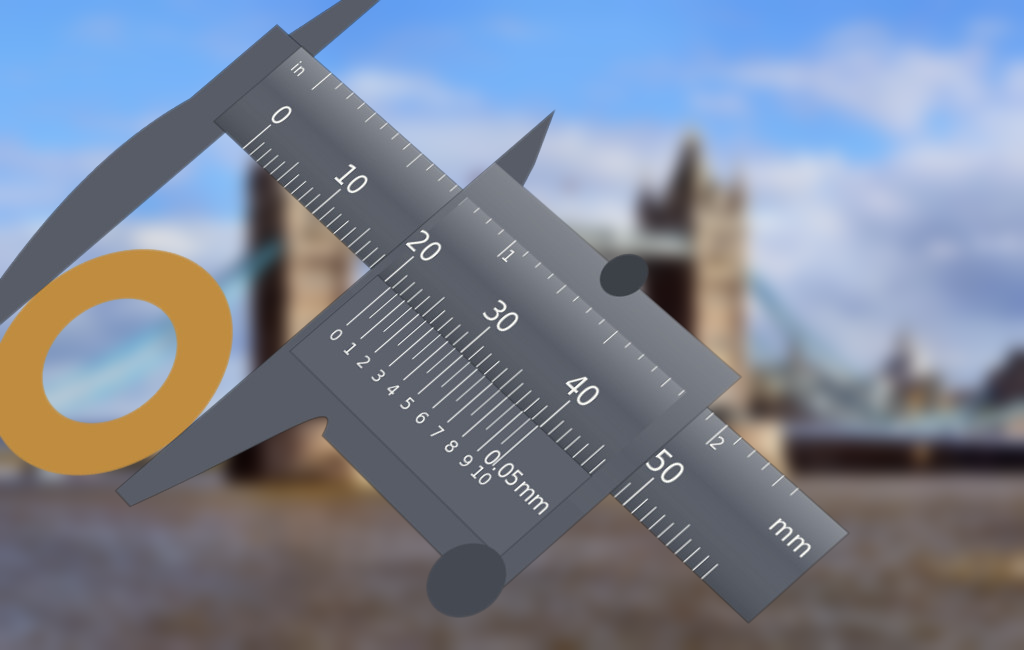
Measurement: 20.8 mm
